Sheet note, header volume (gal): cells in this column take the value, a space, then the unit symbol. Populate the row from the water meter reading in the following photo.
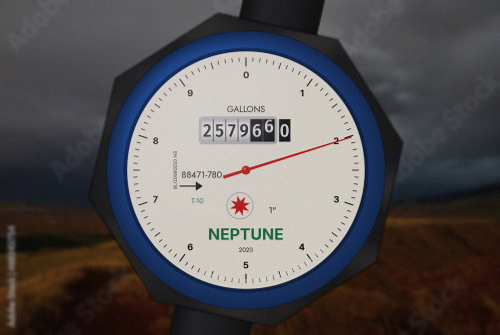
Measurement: 2579662.0 gal
